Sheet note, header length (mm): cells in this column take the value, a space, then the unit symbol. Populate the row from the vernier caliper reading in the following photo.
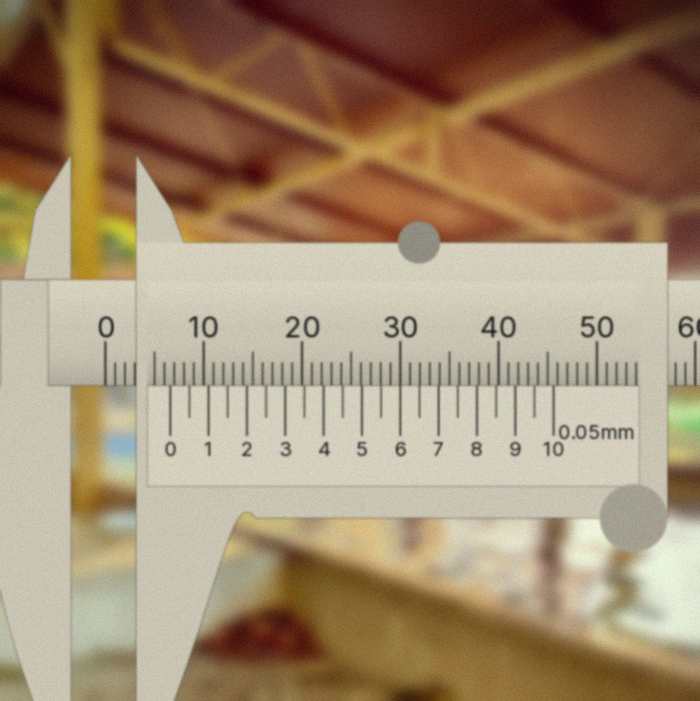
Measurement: 6.6 mm
